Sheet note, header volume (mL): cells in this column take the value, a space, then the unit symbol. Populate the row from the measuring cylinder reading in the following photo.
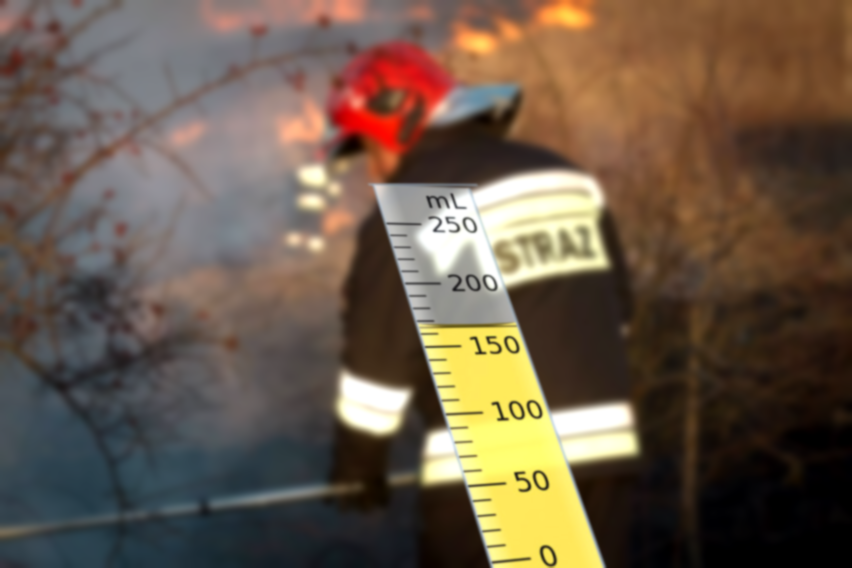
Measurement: 165 mL
